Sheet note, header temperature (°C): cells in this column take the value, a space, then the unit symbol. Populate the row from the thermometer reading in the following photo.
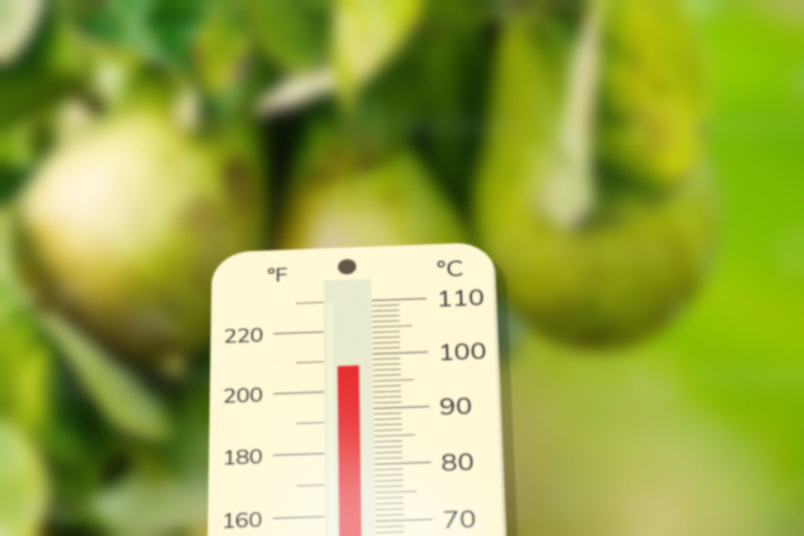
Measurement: 98 °C
